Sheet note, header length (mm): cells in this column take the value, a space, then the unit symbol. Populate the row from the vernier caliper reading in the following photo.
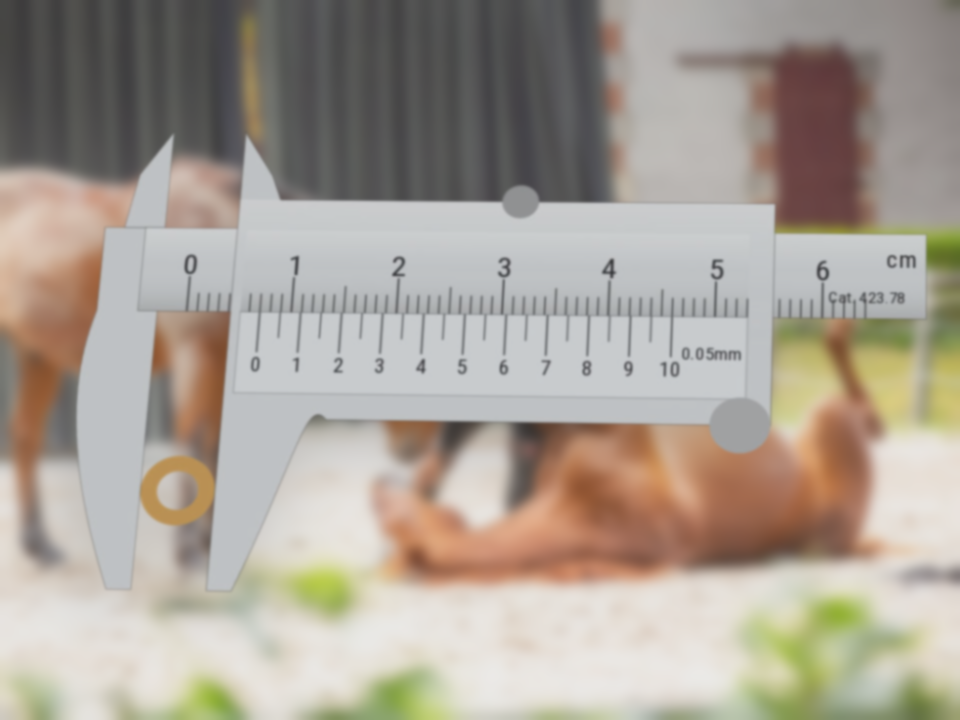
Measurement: 7.0 mm
